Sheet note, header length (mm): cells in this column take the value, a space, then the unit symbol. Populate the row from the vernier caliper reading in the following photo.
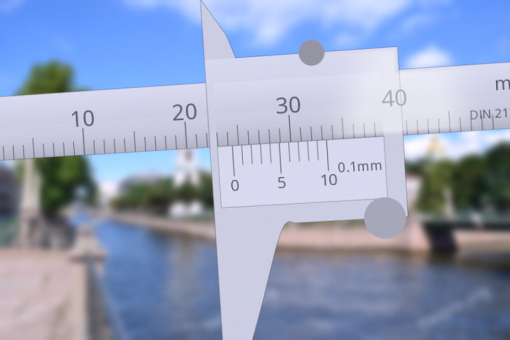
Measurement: 24.4 mm
